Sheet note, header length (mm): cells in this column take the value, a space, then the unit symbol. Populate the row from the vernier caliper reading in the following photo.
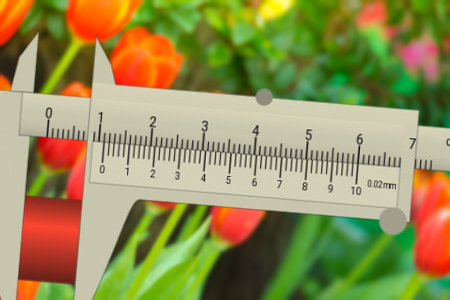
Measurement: 11.0 mm
